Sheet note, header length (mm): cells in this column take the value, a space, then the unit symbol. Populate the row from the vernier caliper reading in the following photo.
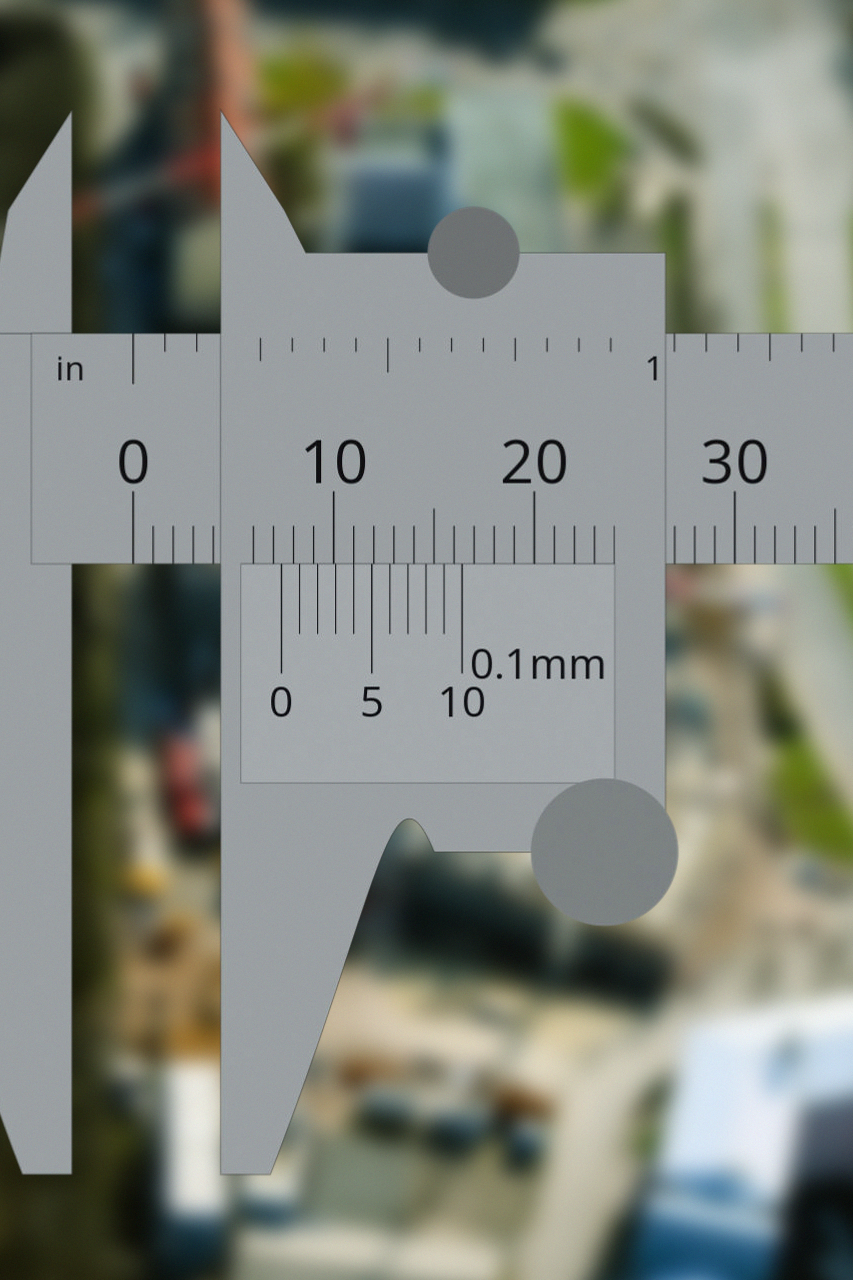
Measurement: 7.4 mm
